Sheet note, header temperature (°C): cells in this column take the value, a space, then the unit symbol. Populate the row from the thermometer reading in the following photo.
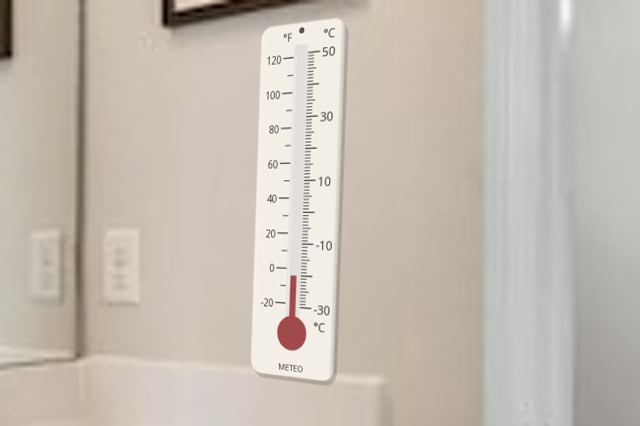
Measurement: -20 °C
